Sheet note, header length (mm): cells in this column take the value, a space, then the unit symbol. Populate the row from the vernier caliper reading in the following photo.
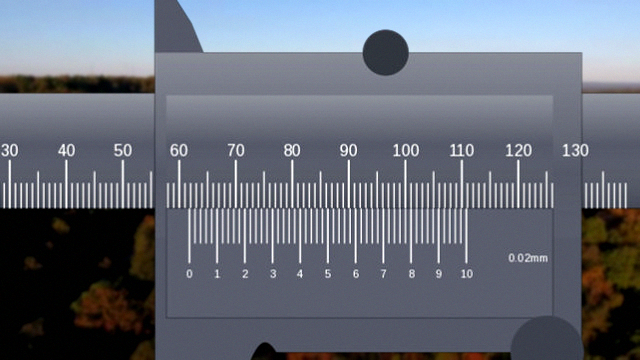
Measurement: 61.8 mm
